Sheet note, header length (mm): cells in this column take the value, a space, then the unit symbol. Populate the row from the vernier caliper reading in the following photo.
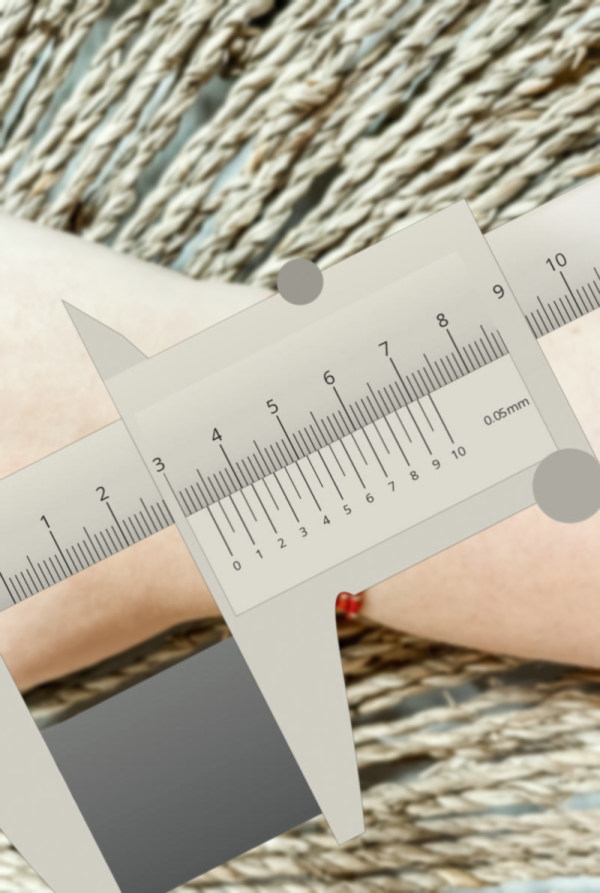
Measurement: 33.8 mm
